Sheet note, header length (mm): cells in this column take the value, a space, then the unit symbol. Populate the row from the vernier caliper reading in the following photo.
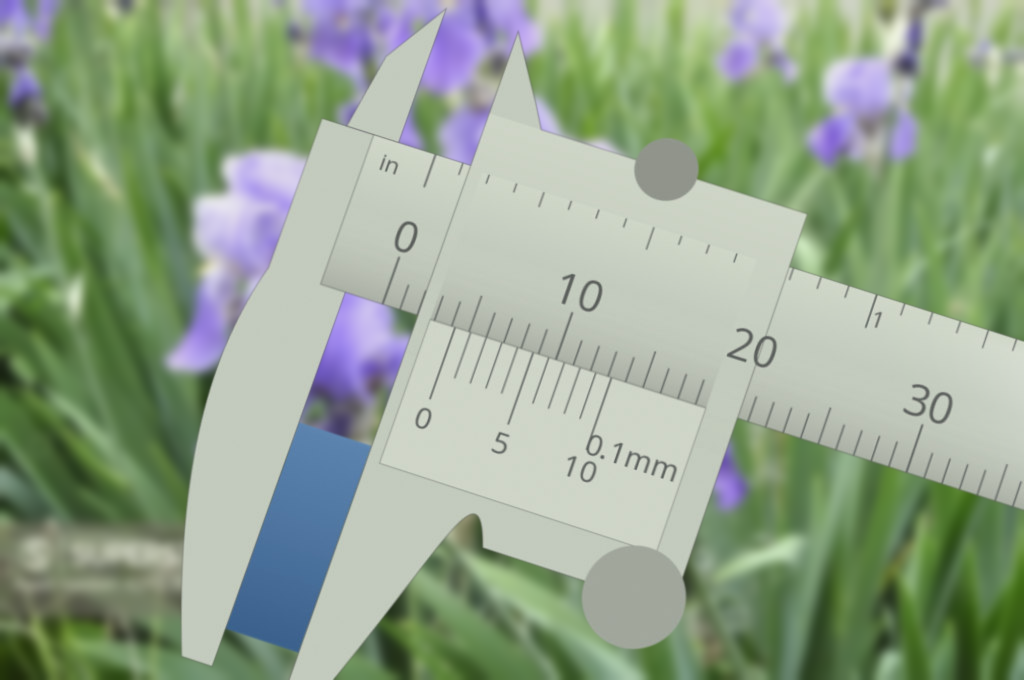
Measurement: 4.2 mm
